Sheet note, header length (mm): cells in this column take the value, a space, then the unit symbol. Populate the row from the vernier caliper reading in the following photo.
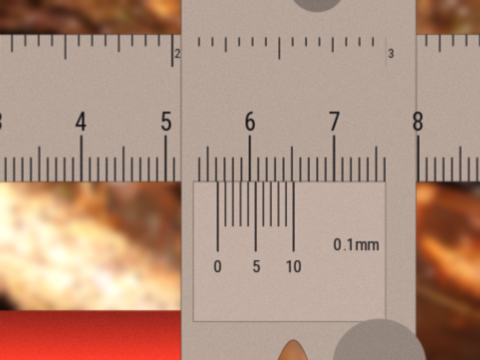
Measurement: 56.2 mm
